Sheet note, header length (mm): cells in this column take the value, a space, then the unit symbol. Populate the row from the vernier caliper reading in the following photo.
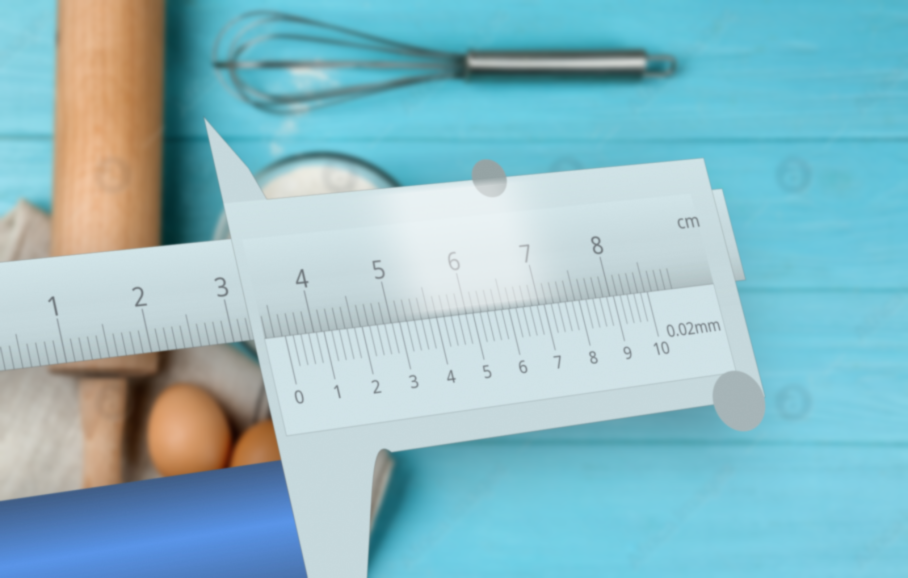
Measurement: 36.4 mm
